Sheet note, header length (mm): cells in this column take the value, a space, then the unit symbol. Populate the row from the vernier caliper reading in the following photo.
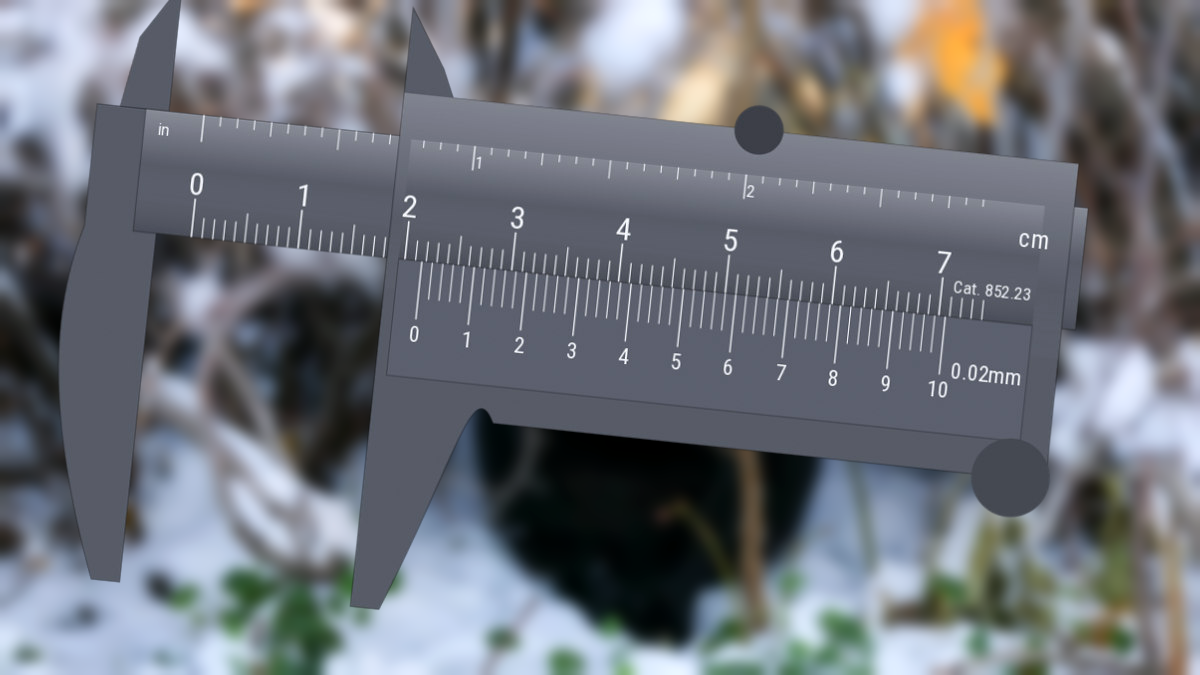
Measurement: 21.6 mm
